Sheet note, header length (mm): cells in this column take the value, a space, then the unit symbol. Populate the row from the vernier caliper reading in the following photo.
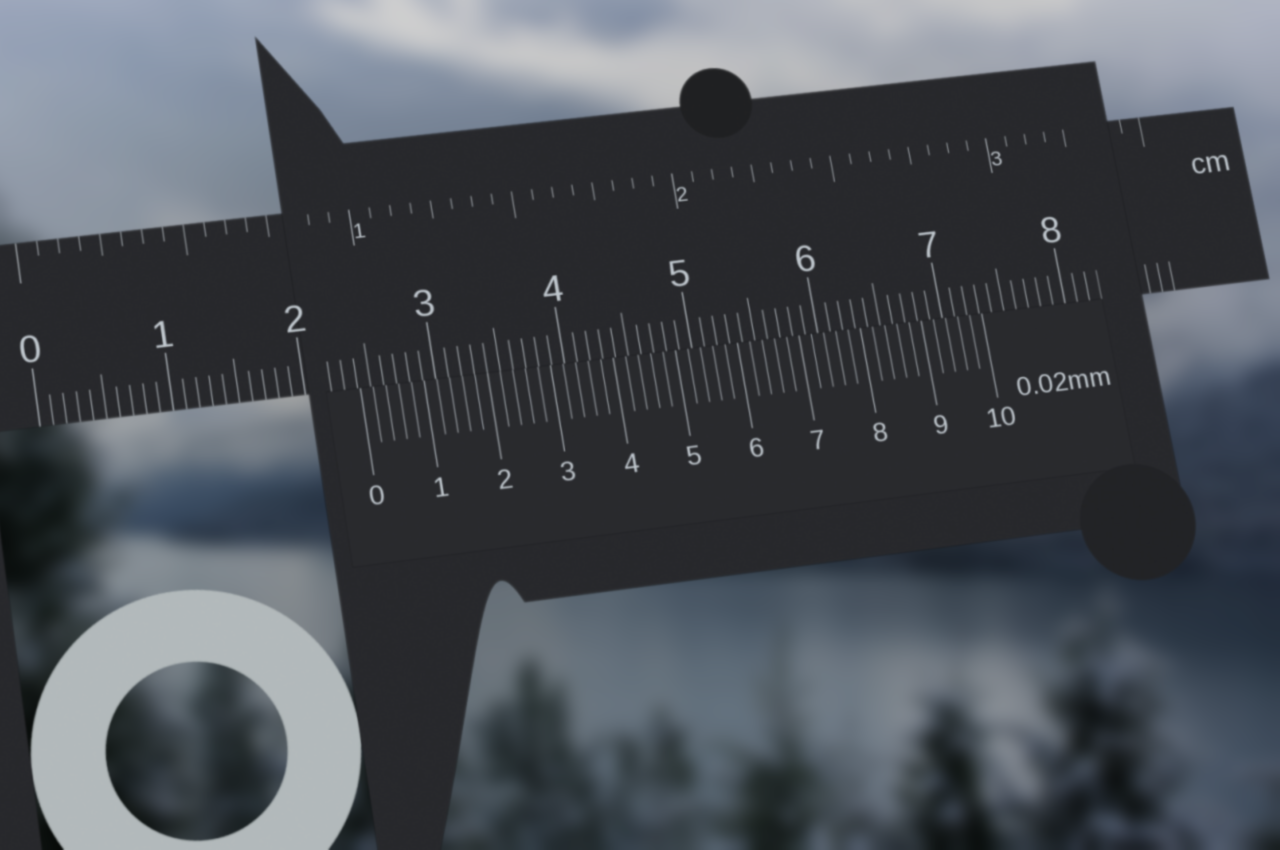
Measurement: 24.2 mm
